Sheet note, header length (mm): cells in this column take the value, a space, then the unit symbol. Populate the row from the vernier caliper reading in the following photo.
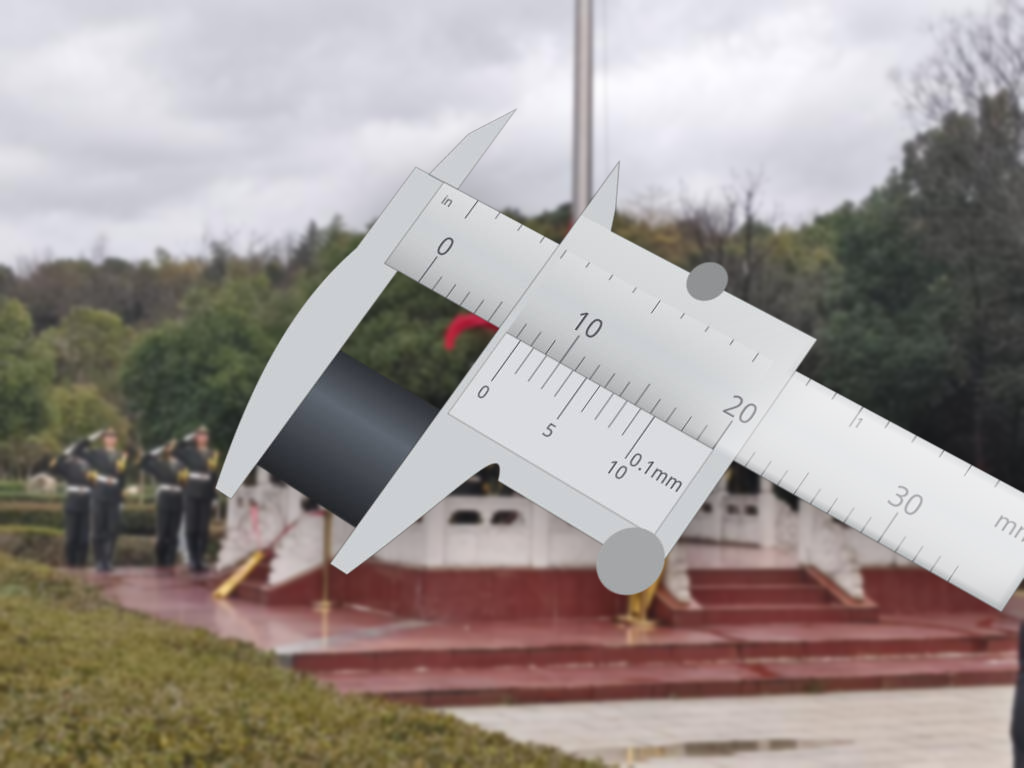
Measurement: 7.3 mm
